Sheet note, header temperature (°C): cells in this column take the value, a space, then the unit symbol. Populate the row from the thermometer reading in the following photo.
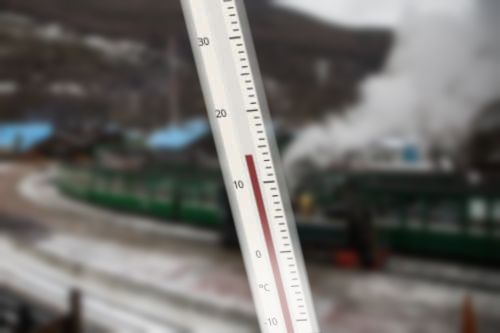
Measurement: 14 °C
